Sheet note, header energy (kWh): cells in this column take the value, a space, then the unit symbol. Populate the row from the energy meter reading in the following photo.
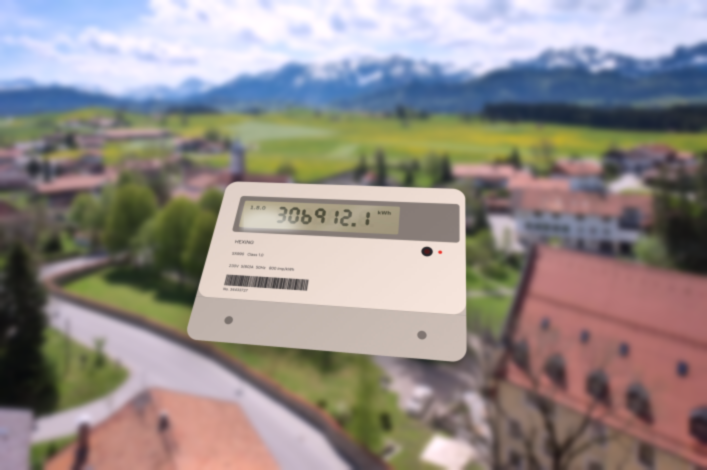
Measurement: 306912.1 kWh
